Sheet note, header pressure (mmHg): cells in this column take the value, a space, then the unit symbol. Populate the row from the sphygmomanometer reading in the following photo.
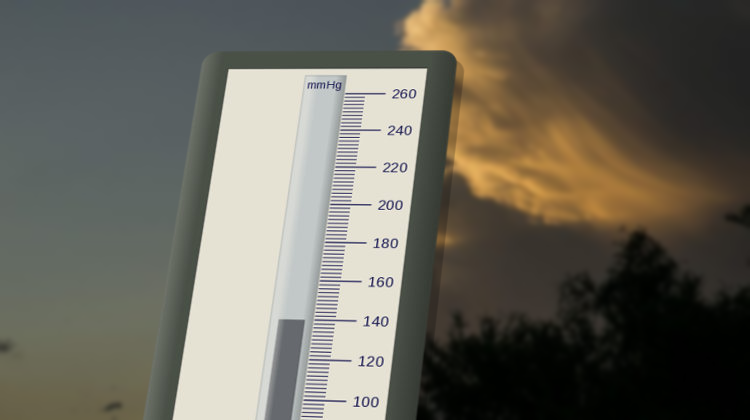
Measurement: 140 mmHg
